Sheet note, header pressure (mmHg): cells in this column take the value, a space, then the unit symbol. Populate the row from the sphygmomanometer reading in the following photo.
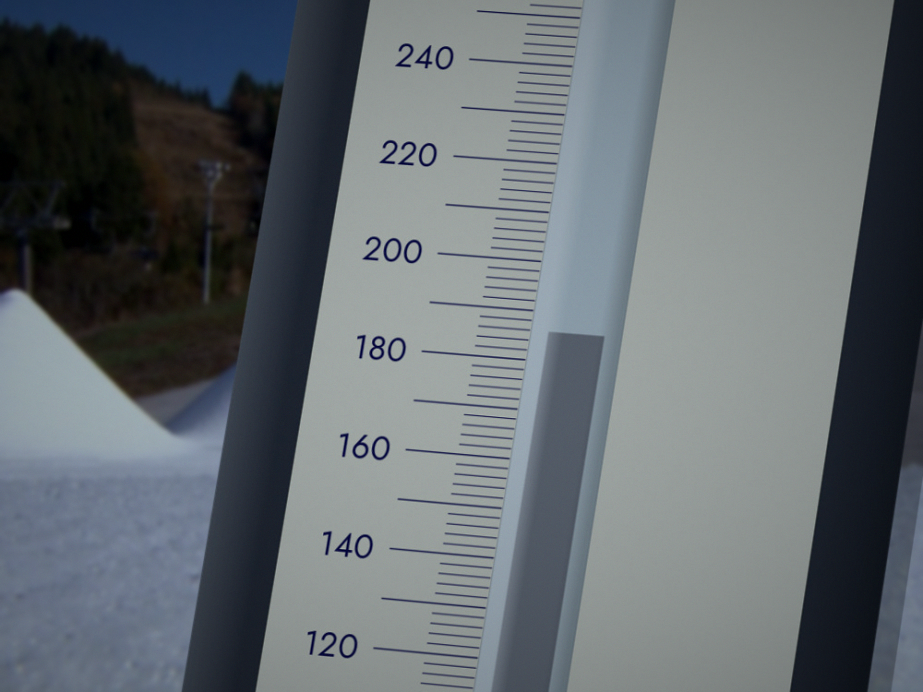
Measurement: 186 mmHg
